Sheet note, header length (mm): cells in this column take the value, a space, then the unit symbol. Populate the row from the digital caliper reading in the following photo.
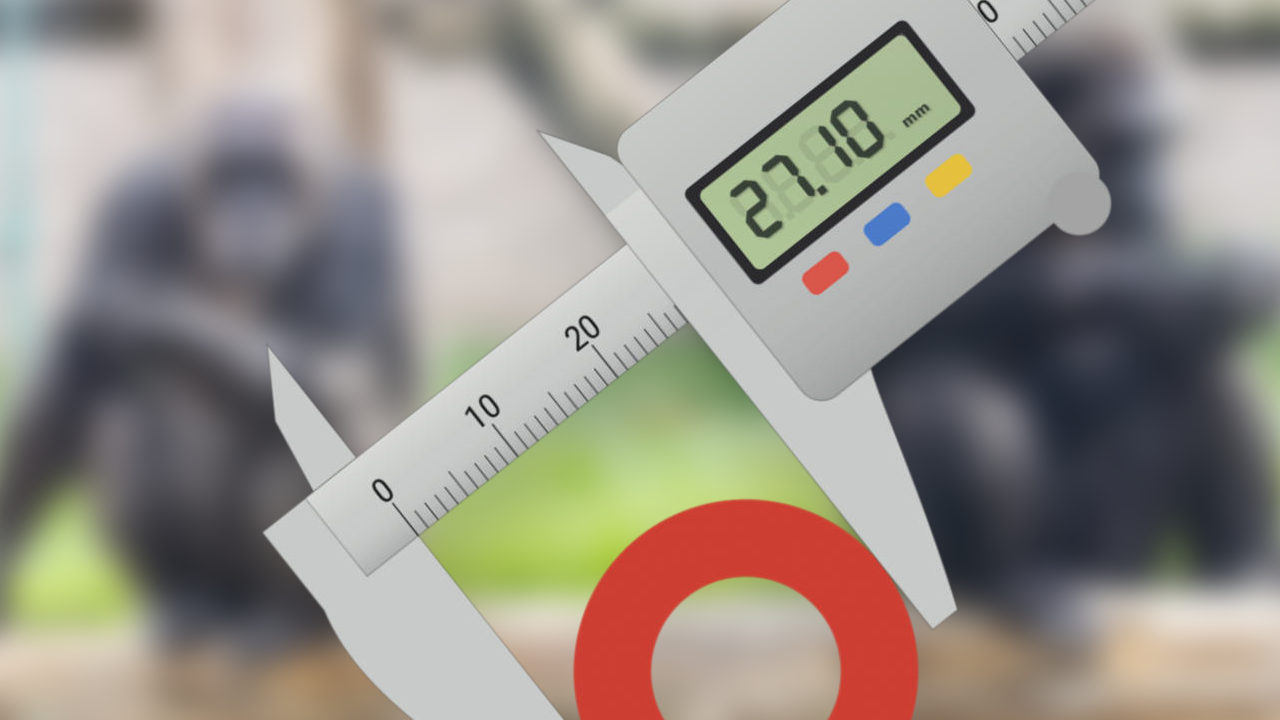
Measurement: 27.10 mm
